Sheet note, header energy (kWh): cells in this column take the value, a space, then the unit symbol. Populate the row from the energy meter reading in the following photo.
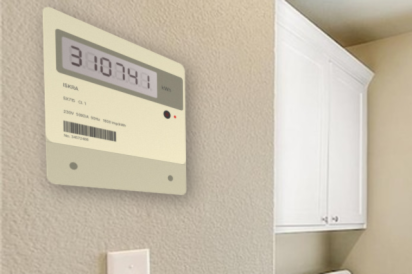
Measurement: 310741 kWh
